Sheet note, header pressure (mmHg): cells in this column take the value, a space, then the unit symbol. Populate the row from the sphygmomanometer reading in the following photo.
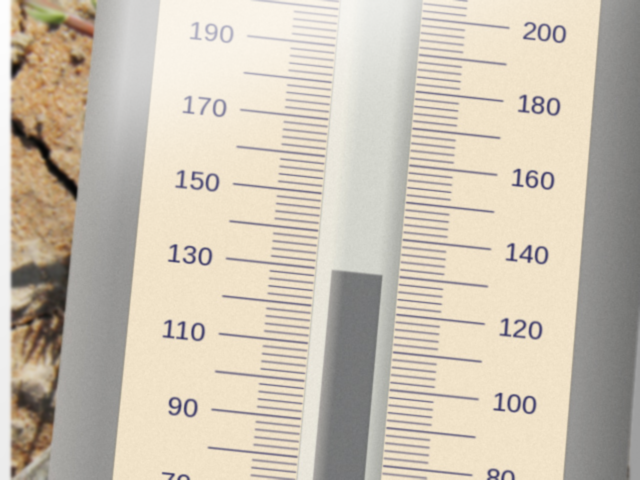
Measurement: 130 mmHg
